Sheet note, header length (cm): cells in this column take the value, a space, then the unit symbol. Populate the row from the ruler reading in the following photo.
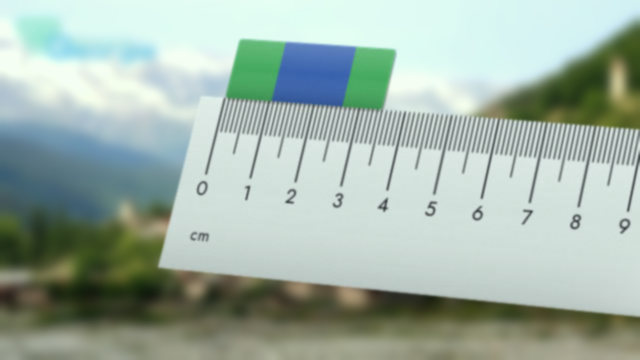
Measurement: 3.5 cm
